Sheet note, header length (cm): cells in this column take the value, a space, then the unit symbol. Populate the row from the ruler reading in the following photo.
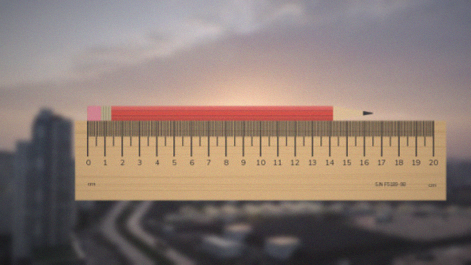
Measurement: 16.5 cm
